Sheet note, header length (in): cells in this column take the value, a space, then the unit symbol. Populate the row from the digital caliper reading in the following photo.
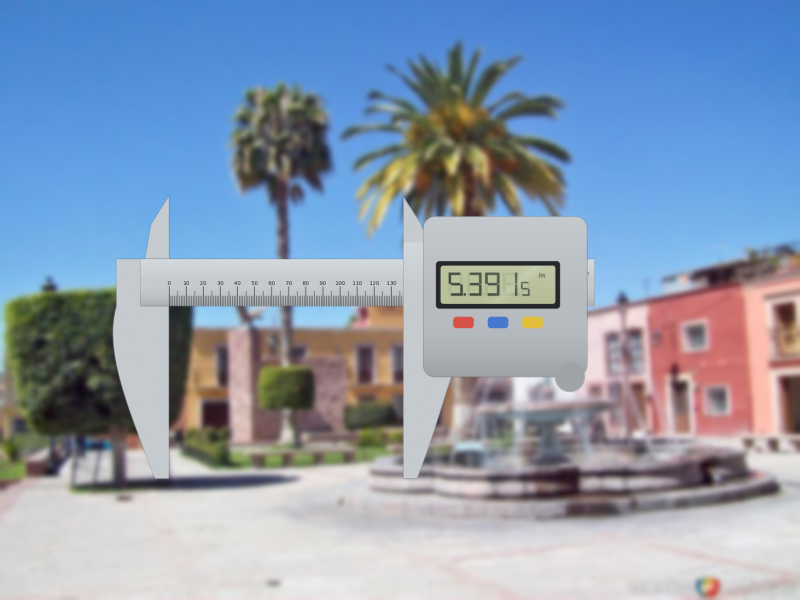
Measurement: 5.3915 in
